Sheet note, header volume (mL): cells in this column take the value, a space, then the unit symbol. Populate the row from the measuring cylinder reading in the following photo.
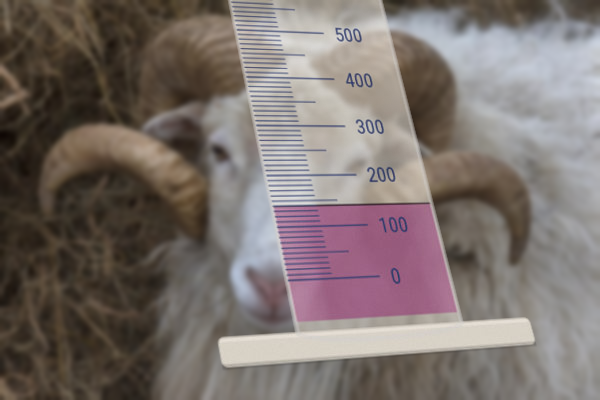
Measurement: 140 mL
